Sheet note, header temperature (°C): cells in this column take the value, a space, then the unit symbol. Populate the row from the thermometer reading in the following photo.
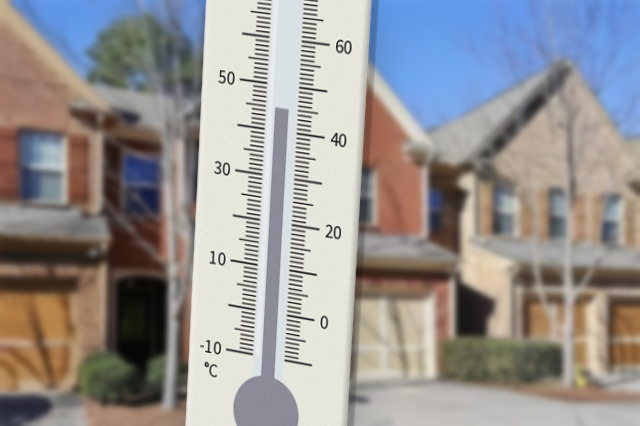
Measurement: 45 °C
